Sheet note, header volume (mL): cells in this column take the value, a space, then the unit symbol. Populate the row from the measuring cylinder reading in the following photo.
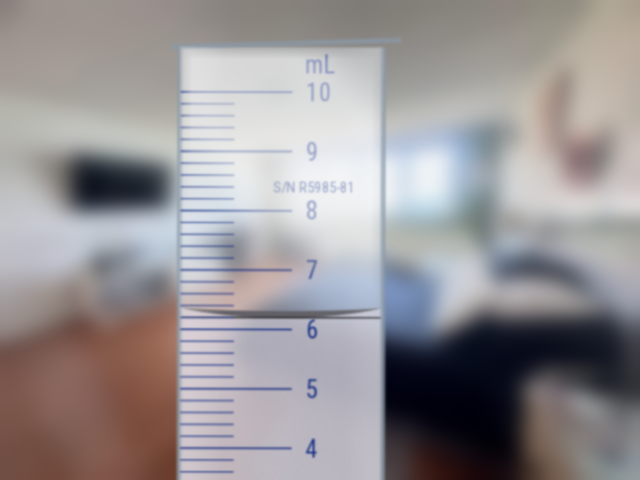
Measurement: 6.2 mL
